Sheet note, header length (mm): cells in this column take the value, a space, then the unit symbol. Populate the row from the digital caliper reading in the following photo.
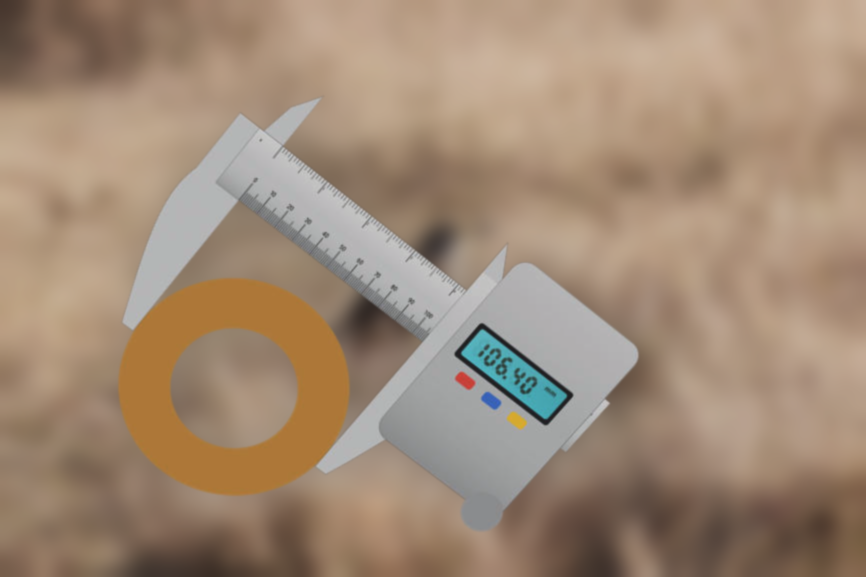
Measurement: 106.40 mm
